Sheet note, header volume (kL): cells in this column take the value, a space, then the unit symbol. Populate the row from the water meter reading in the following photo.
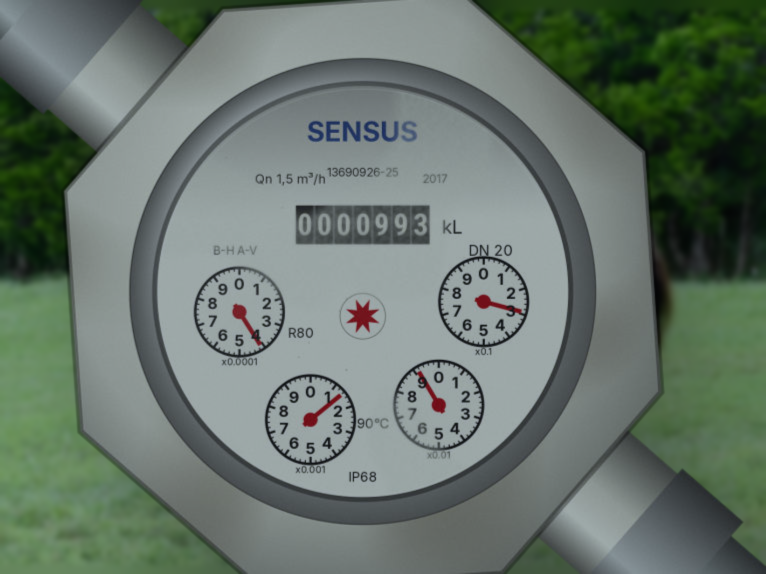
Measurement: 993.2914 kL
